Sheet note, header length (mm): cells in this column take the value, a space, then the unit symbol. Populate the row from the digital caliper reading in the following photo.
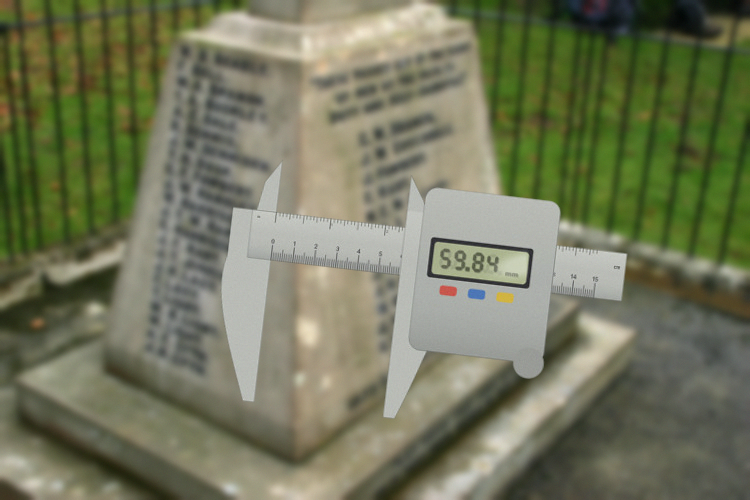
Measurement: 59.84 mm
